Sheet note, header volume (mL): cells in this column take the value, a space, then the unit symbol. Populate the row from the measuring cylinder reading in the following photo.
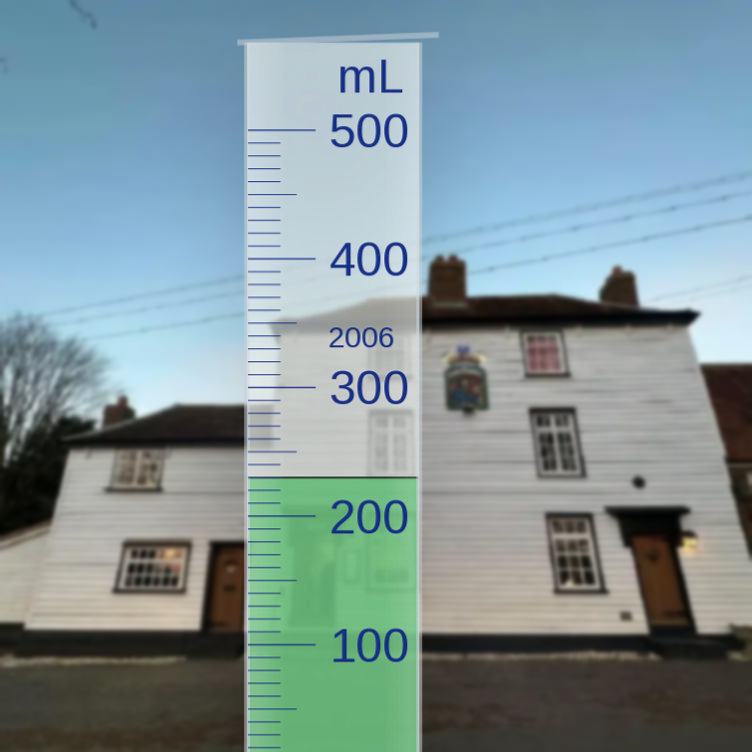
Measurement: 230 mL
